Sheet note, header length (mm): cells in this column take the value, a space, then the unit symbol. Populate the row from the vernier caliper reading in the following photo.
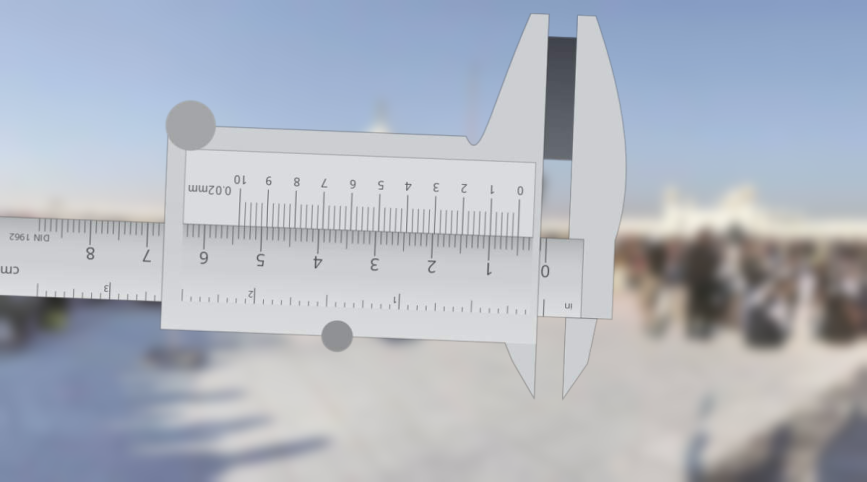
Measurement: 5.0 mm
